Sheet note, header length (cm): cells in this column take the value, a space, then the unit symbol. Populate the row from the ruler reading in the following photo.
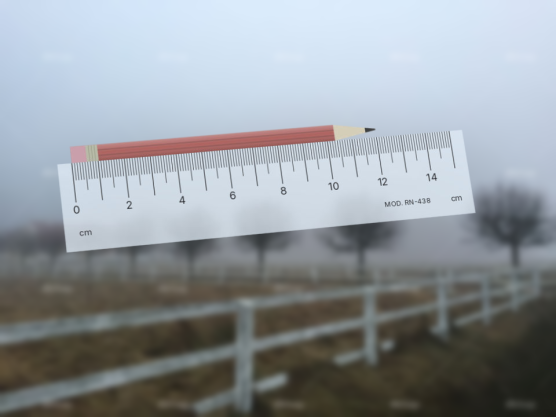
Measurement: 12 cm
